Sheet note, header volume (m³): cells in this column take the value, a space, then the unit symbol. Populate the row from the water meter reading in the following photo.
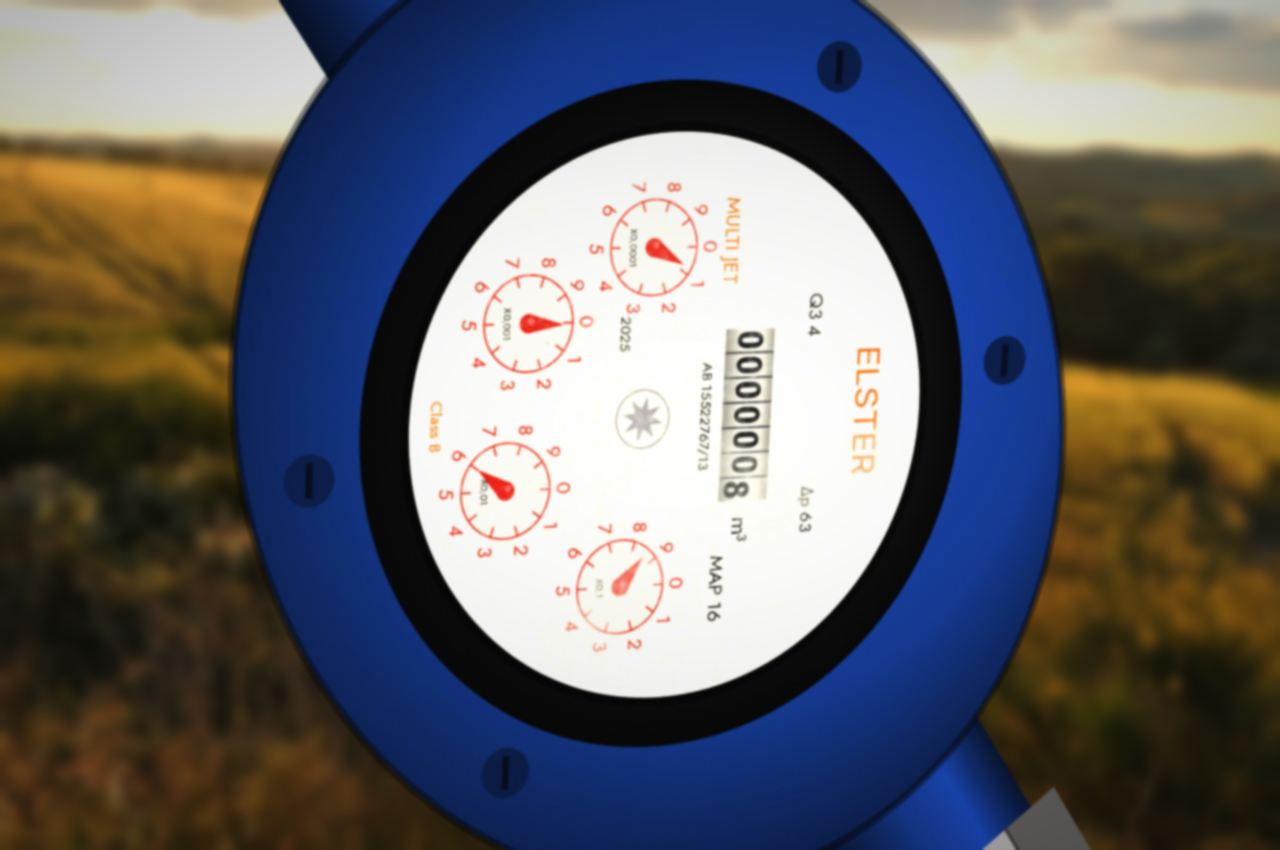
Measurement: 7.8600 m³
